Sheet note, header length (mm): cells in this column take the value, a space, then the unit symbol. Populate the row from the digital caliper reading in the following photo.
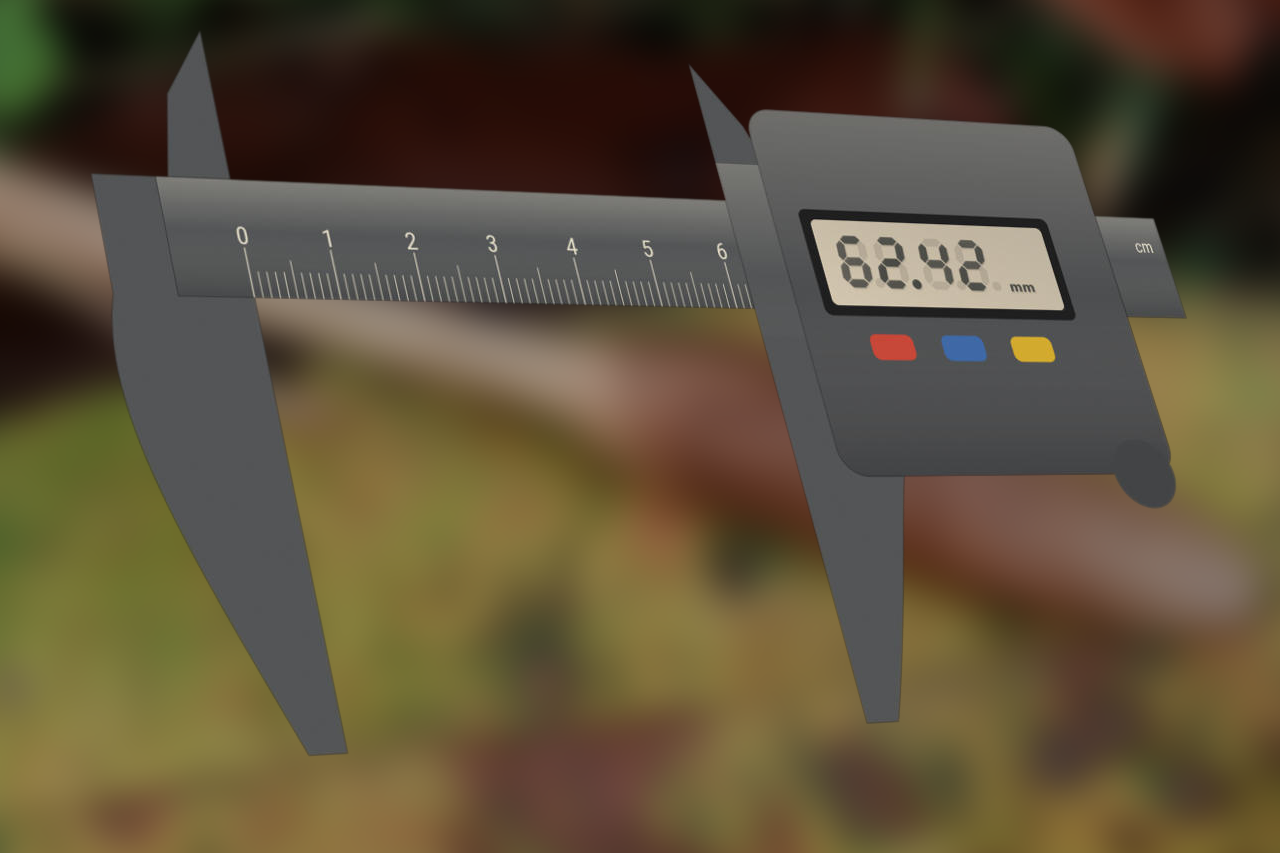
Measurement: 62.42 mm
